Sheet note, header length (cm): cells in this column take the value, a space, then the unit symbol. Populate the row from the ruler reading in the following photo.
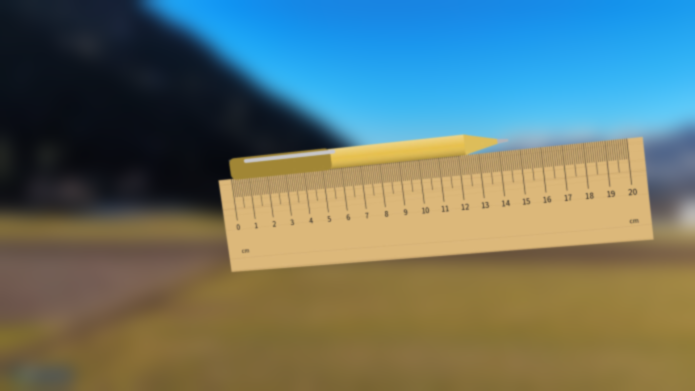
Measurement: 14.5 cm
